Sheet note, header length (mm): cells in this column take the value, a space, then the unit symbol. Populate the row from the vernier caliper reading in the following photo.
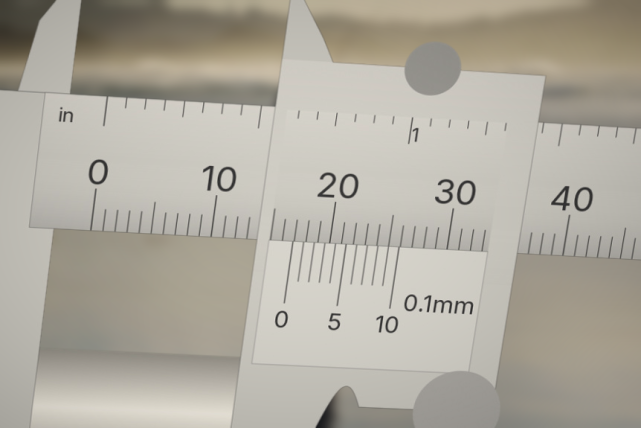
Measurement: 16.9 mm
